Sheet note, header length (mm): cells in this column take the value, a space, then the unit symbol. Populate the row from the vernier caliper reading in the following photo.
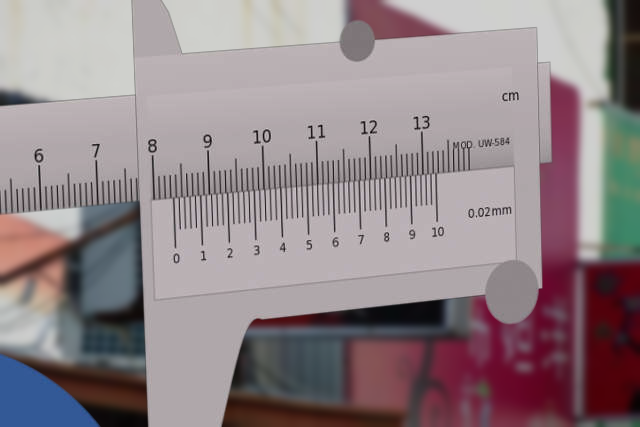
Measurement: 83.5 mm
